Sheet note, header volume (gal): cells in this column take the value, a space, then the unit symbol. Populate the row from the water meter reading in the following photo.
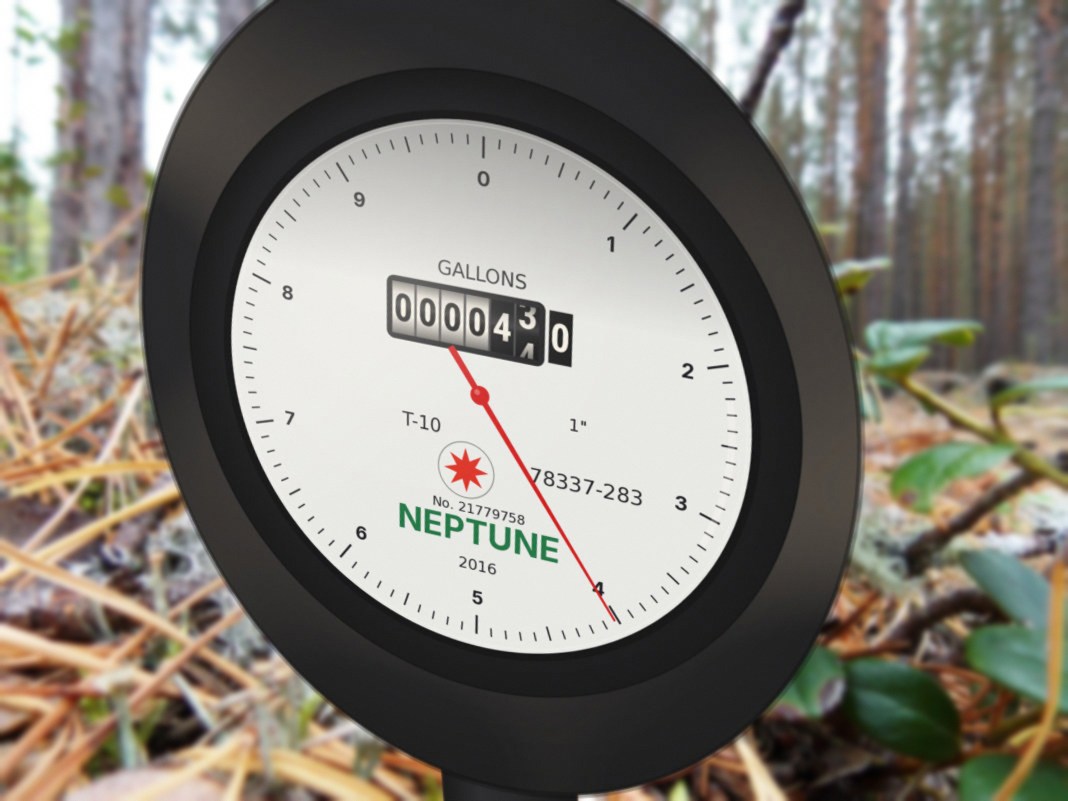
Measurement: 434.0 gal
